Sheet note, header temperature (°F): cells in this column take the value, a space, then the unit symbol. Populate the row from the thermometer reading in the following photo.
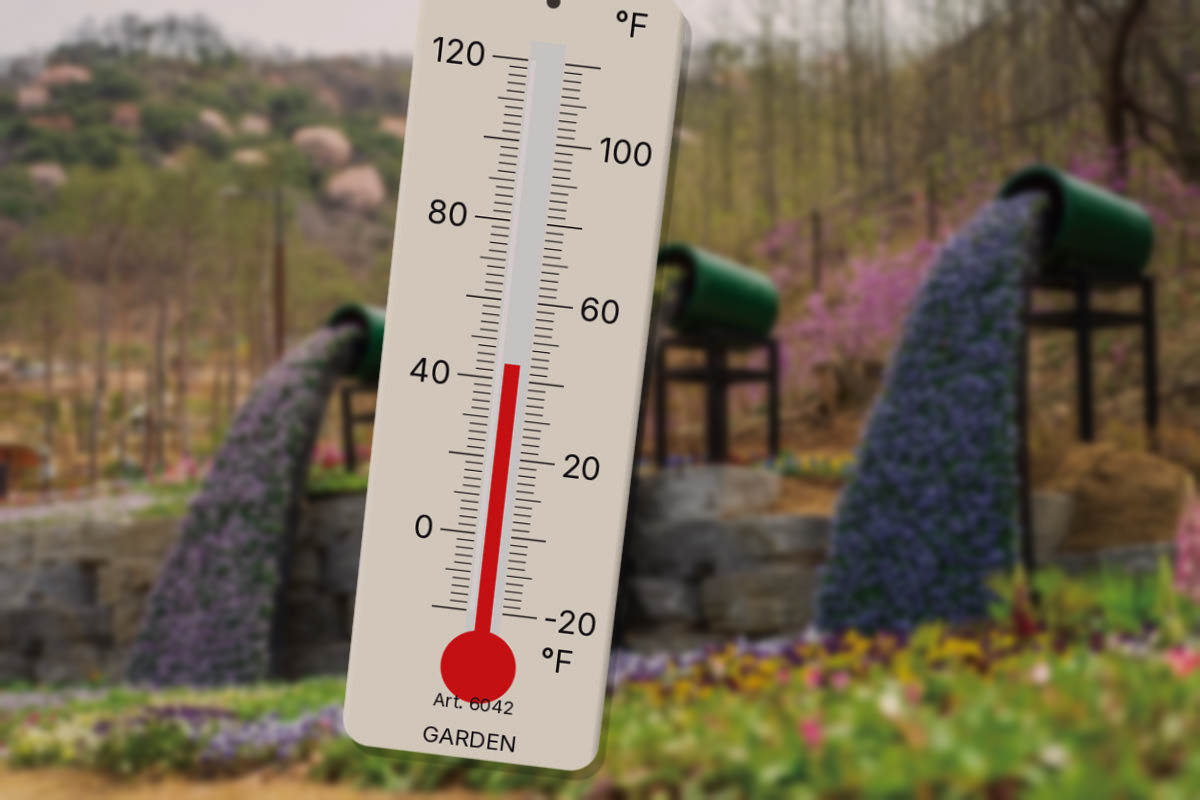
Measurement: 44 °F
